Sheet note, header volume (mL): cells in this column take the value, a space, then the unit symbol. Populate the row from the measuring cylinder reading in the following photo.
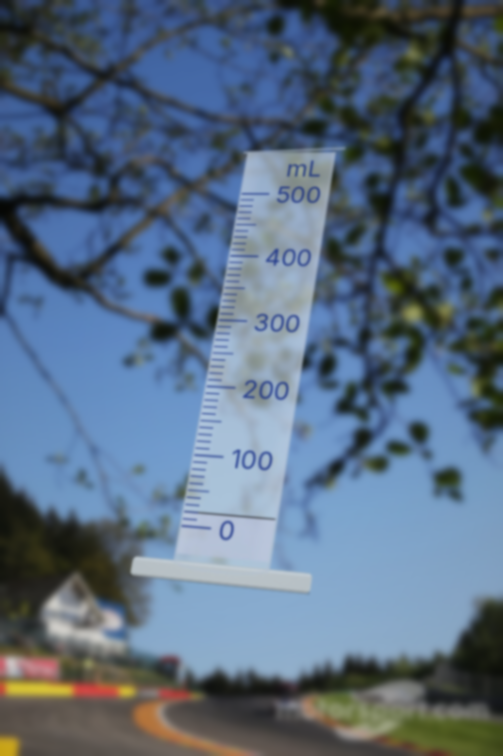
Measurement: 20 mL
